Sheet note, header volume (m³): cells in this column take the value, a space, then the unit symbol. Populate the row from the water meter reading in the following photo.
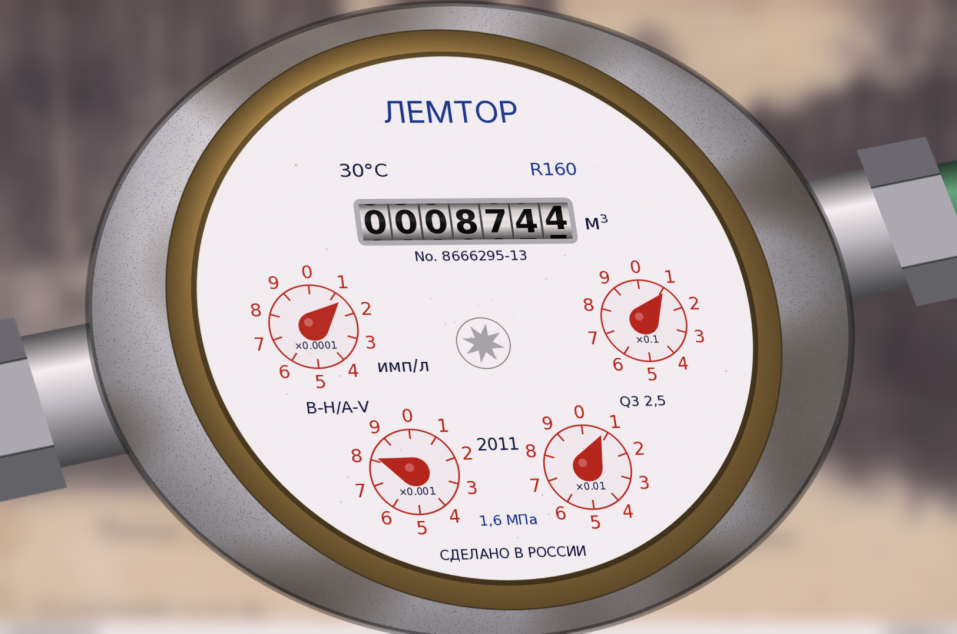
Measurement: 8744.1081 m³
